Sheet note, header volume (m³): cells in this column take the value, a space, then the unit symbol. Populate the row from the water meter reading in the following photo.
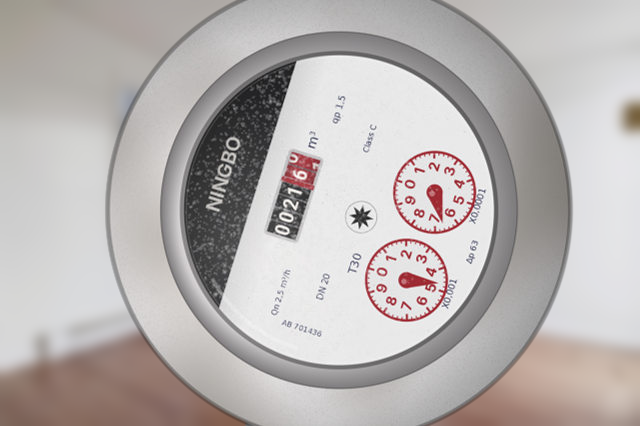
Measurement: 21.6046 m³
